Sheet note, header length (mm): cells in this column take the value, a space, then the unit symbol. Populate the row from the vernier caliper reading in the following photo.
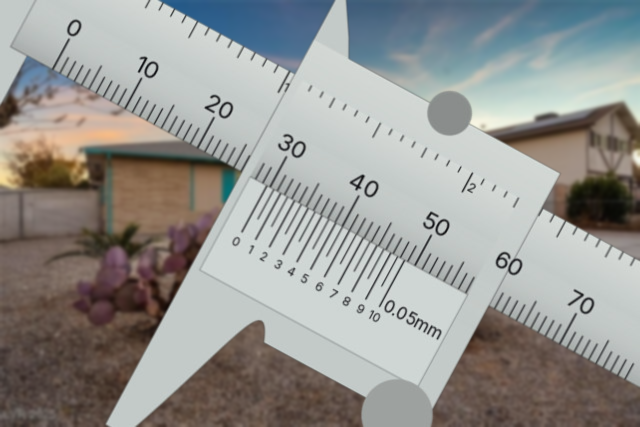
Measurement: 29.6 mm
